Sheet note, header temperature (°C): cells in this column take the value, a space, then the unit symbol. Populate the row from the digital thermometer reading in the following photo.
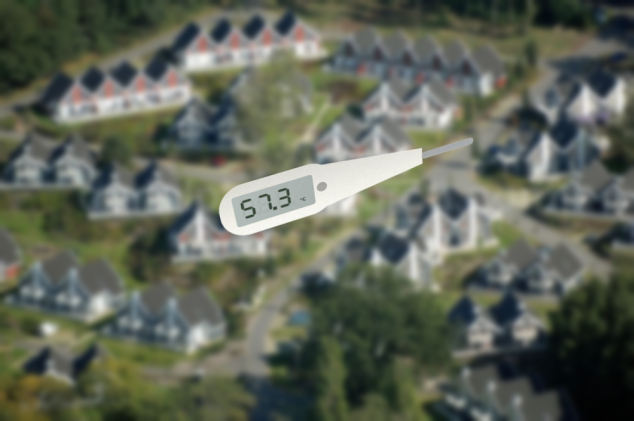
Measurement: 57.3 °C
